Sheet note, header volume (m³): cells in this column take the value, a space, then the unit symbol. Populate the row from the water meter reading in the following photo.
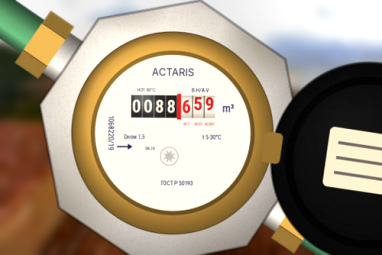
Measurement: 88.659 m³
